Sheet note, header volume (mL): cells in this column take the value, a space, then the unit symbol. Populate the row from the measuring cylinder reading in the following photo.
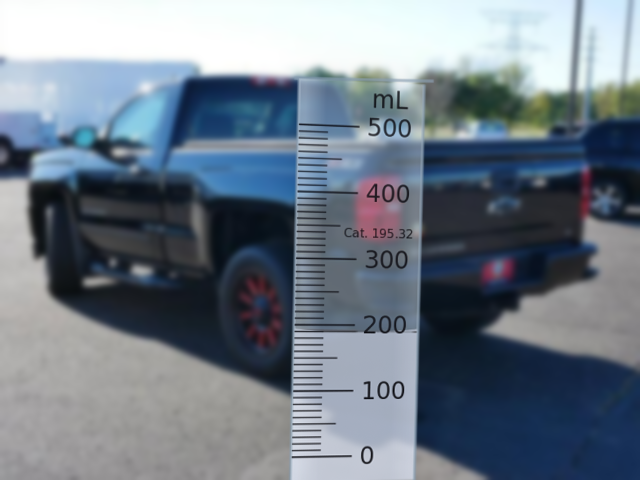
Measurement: 190 mL
